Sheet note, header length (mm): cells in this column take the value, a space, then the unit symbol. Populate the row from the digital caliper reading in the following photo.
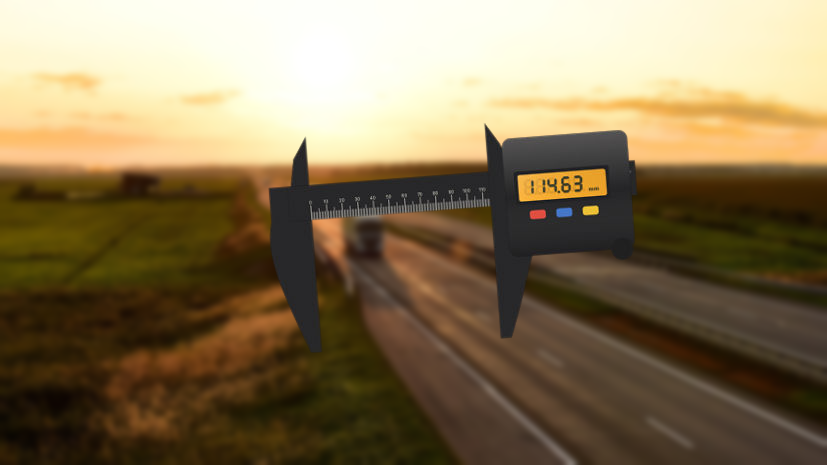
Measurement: 114.63 mm
